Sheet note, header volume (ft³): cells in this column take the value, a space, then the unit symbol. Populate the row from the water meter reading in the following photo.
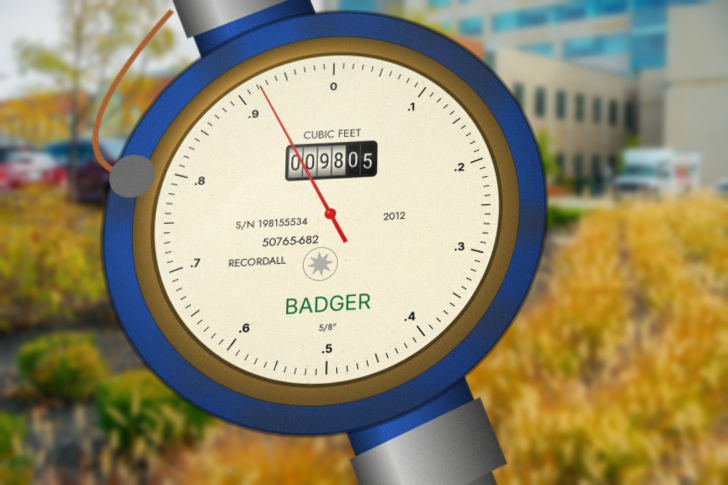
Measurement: 9804.92 ft³
